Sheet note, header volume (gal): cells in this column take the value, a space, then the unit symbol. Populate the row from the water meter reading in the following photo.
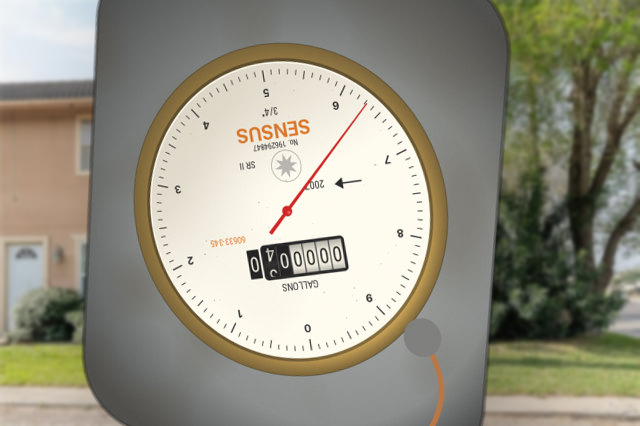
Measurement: 36.3 gal
